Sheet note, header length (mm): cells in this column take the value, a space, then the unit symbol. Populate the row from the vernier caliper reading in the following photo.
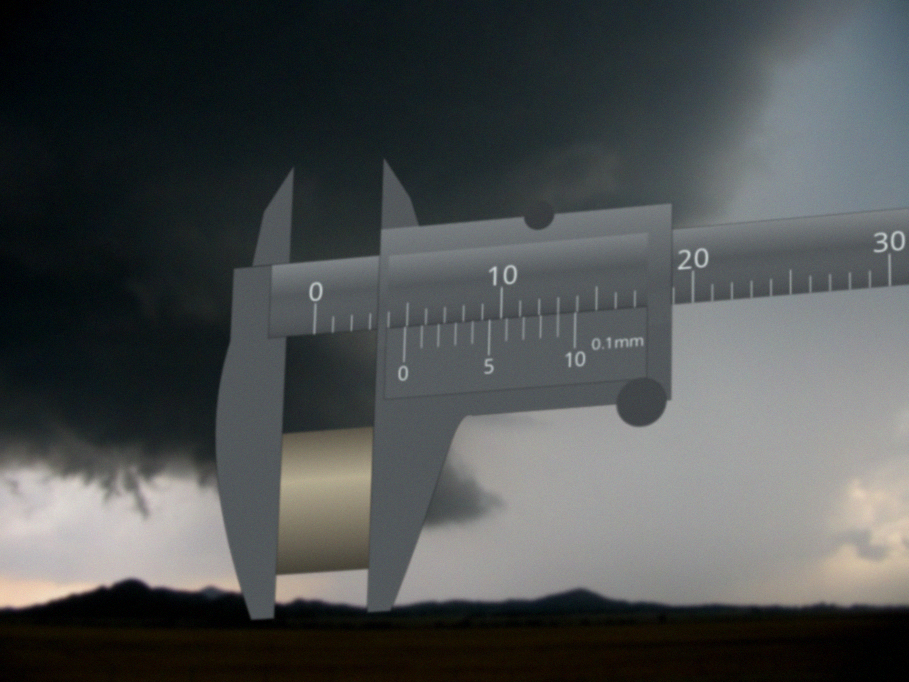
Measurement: 4.9 mm
